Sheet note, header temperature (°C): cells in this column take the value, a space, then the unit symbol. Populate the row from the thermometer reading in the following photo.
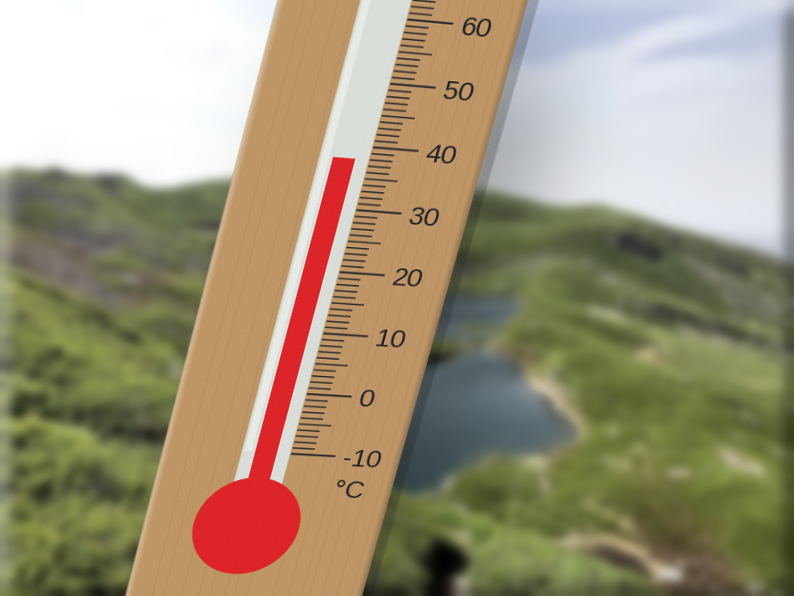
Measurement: 38 °C
